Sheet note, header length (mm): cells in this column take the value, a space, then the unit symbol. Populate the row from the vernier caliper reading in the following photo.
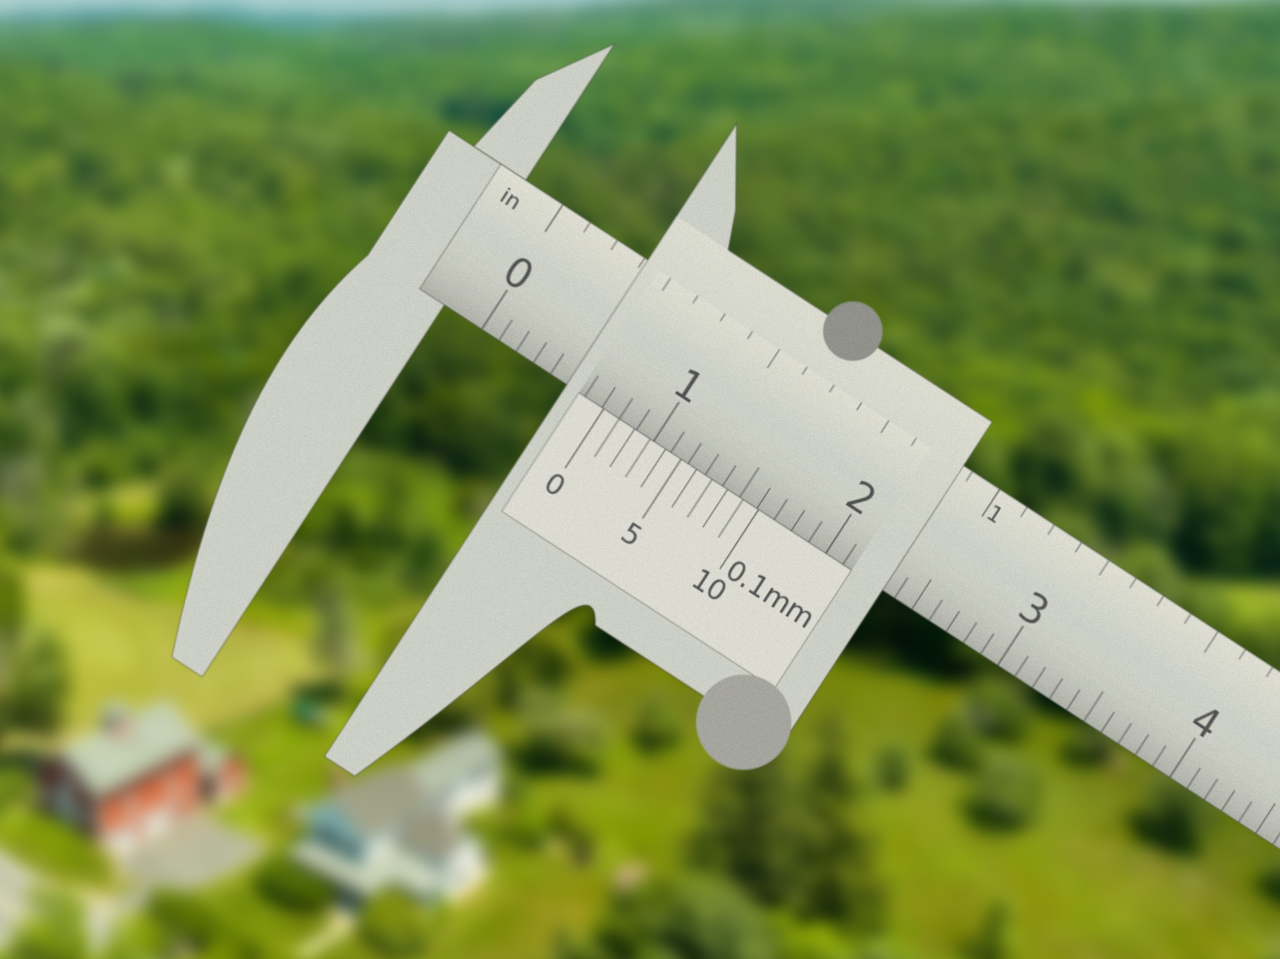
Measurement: 7.1 mm
